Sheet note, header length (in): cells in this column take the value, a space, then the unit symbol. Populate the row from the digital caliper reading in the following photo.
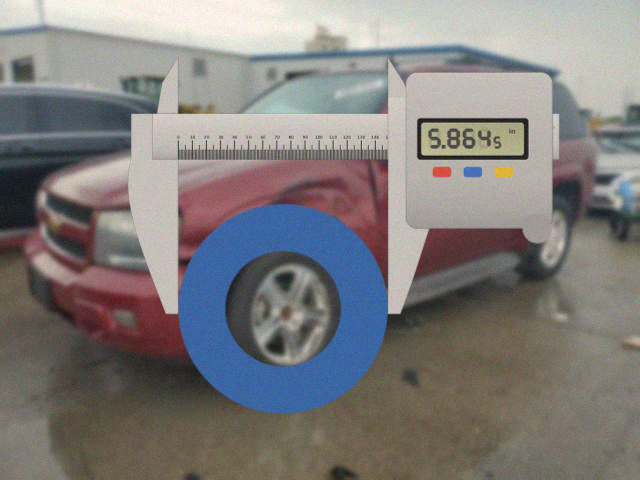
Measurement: 5.8645 in
